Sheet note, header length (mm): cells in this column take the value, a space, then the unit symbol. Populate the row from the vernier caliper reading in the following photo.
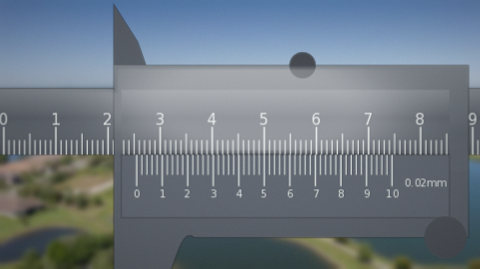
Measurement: 25.5 mm
